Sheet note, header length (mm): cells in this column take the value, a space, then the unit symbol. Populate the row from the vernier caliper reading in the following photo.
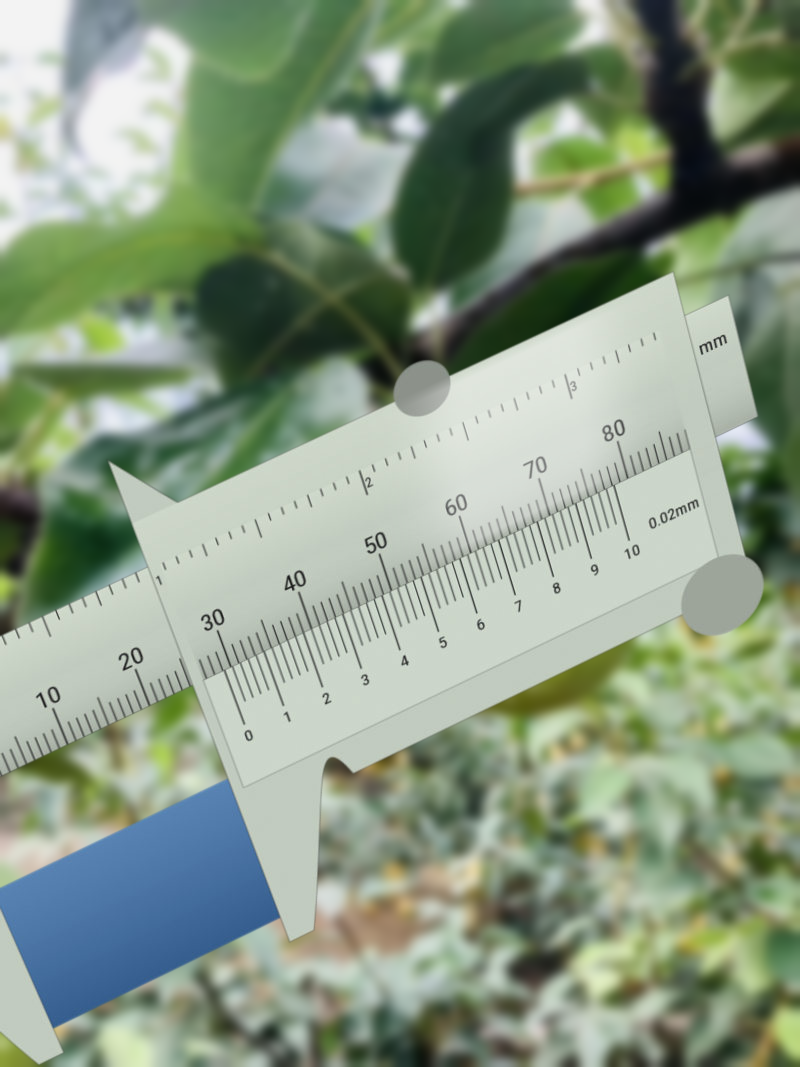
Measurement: 29.2 mm
